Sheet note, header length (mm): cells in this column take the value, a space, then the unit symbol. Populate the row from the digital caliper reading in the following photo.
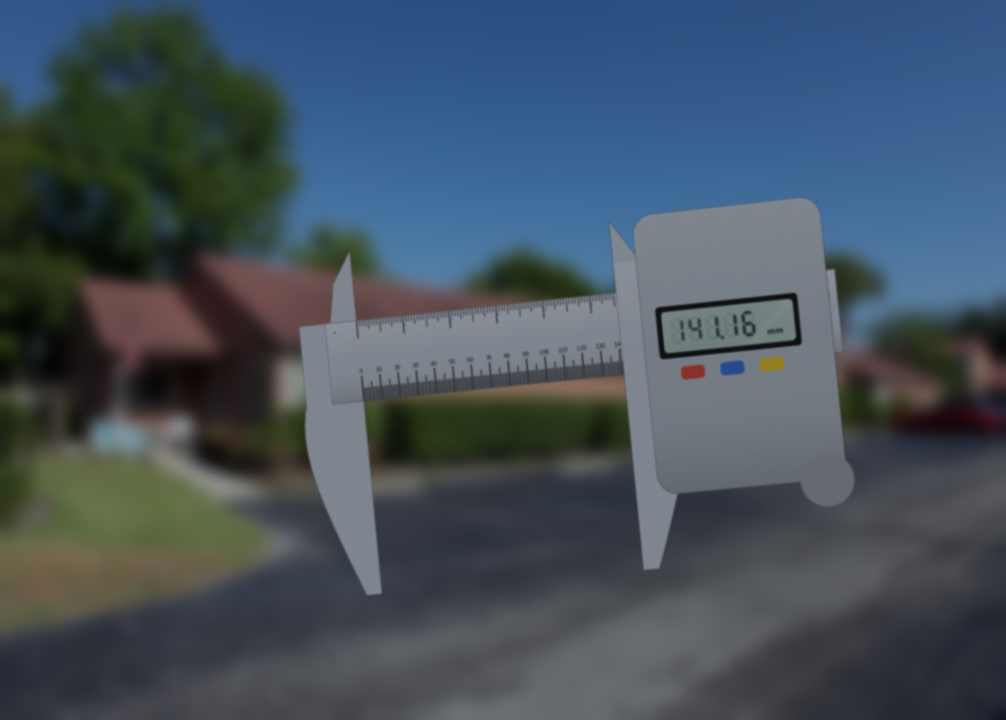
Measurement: 141.16 mm
